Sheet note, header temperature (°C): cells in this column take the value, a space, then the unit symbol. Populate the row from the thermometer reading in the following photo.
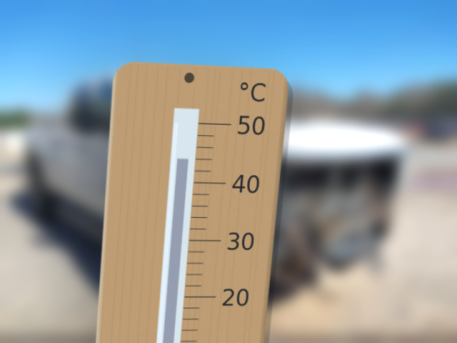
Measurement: 44 °C
